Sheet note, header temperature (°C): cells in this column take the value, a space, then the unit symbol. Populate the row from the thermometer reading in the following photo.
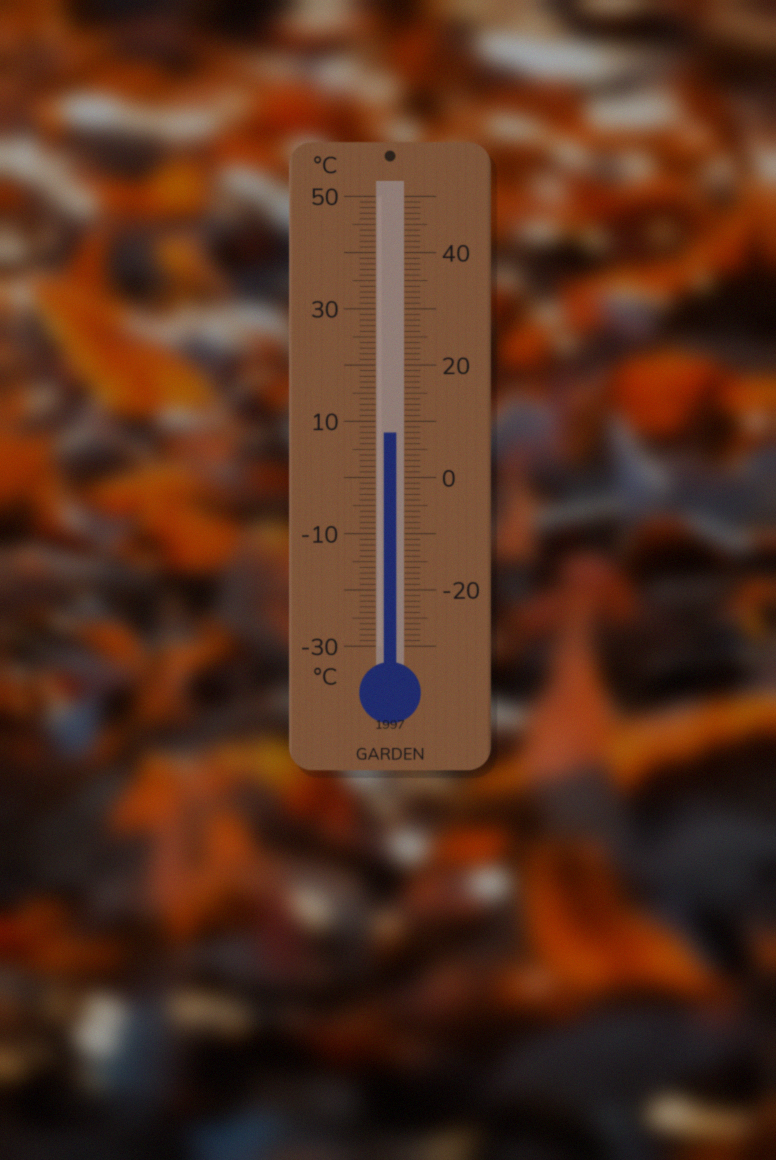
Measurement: 8 °C
